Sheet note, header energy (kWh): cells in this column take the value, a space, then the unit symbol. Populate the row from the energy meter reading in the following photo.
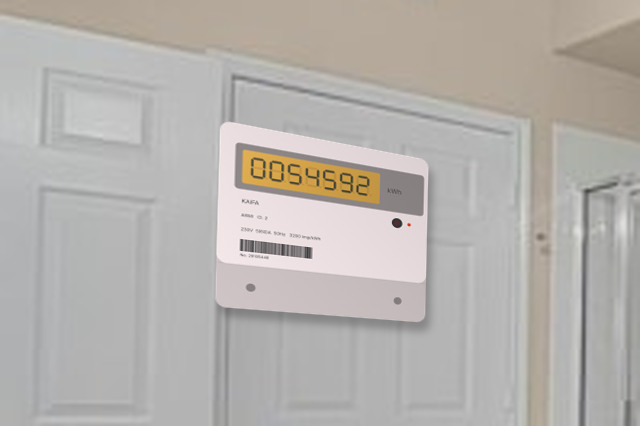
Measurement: 54592 kWh
